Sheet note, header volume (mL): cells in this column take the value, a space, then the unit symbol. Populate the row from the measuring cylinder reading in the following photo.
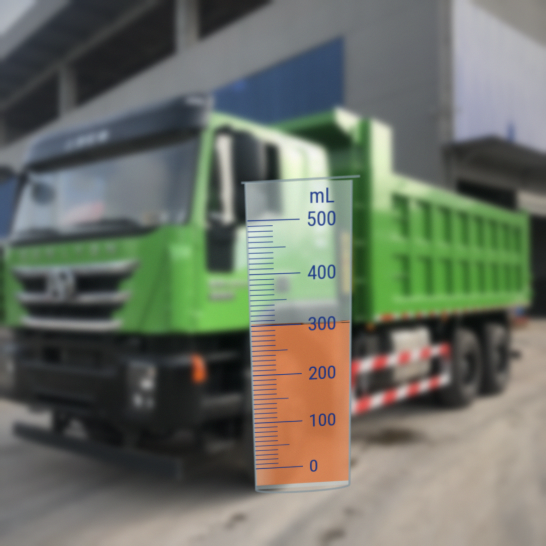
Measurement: 300 mL
